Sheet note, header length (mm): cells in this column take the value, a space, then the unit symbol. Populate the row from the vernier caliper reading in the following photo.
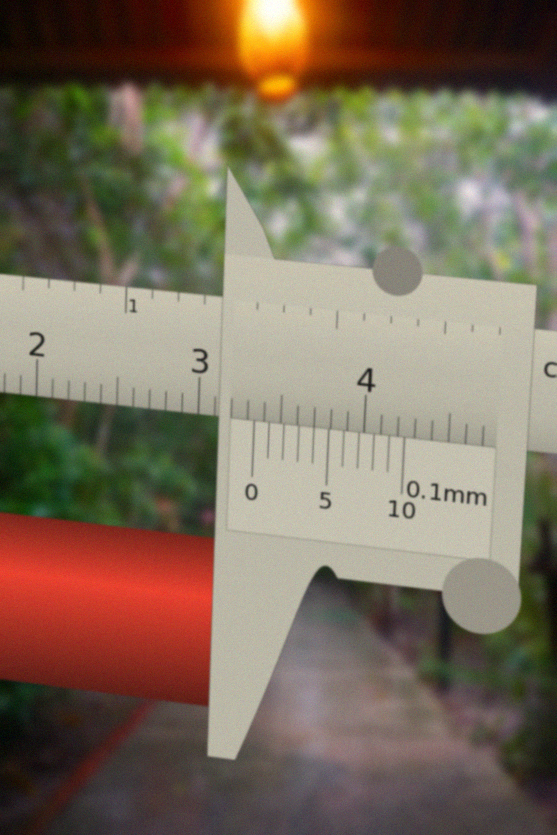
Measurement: 33.4 mm
